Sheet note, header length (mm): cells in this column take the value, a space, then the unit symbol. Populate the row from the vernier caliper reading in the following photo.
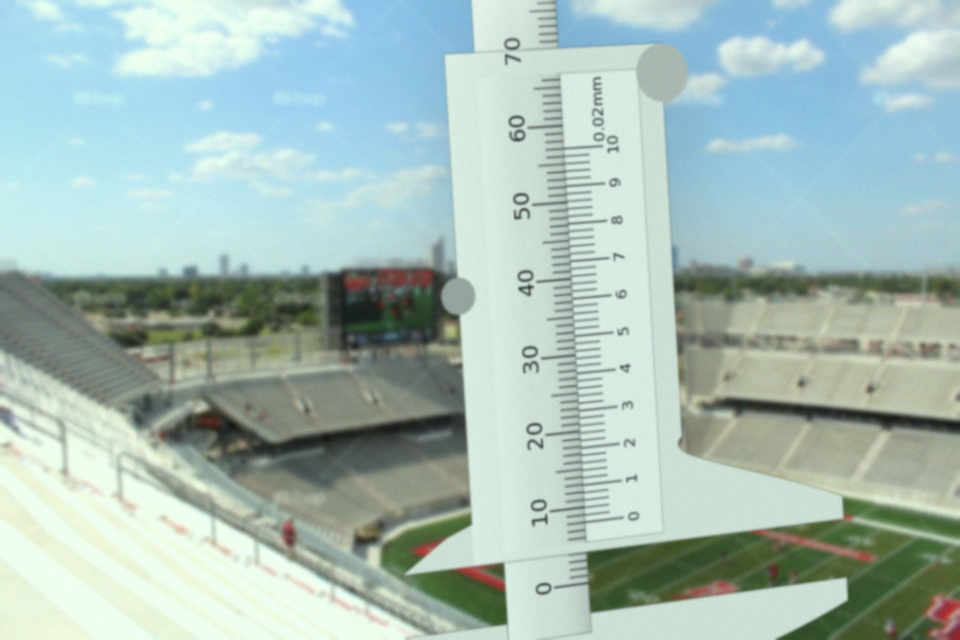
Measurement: 8.0 mm
